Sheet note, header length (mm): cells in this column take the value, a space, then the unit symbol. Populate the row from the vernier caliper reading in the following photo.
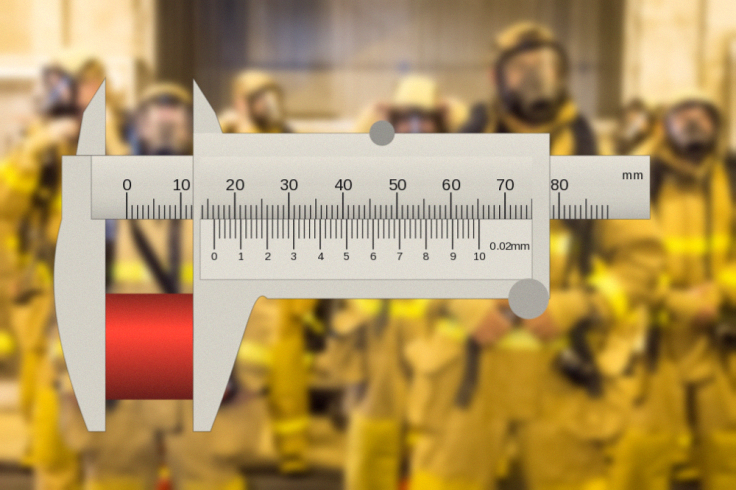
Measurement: 16.2 mm
